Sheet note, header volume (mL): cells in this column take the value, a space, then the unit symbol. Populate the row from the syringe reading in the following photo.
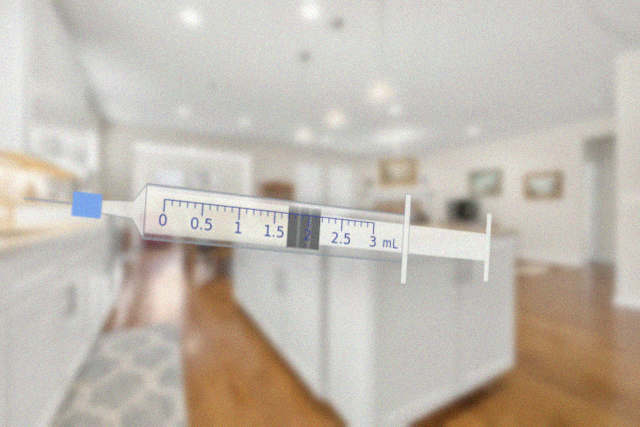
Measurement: 1.7 mL
